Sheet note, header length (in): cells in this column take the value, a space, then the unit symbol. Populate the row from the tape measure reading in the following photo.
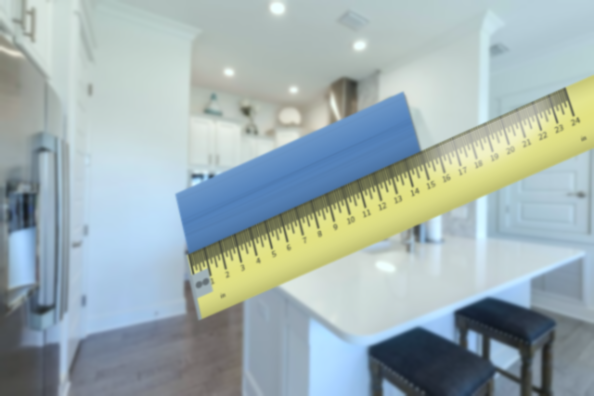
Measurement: 15 in
